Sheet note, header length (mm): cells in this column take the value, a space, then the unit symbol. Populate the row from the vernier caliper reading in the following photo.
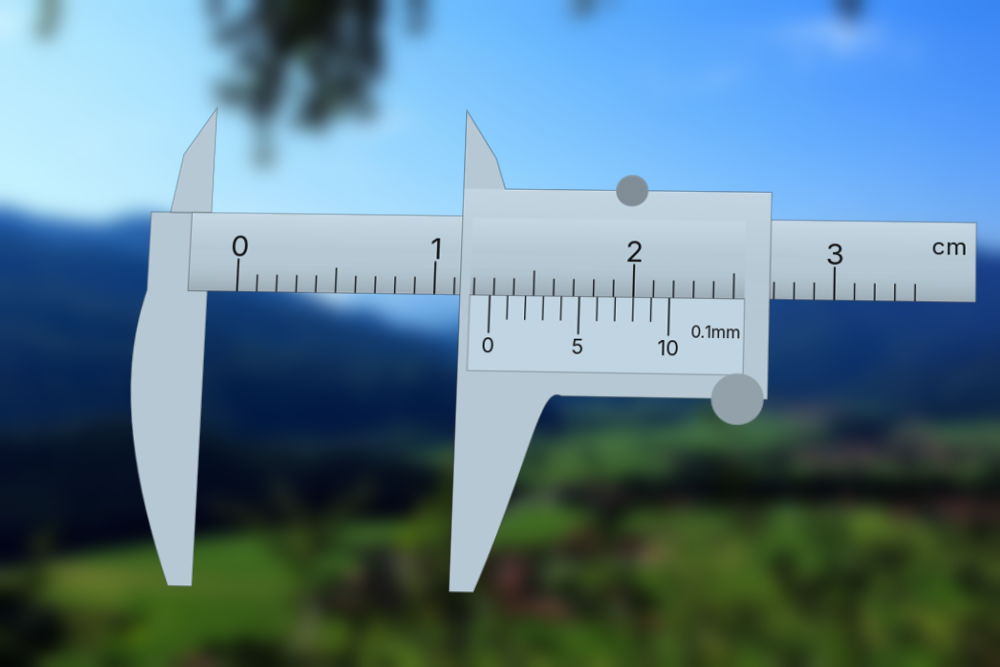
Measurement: 12.8 mm
